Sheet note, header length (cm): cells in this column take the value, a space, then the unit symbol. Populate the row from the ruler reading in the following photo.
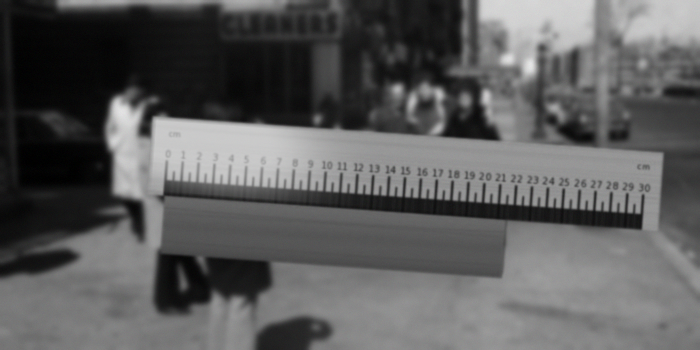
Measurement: 21.5 cm
